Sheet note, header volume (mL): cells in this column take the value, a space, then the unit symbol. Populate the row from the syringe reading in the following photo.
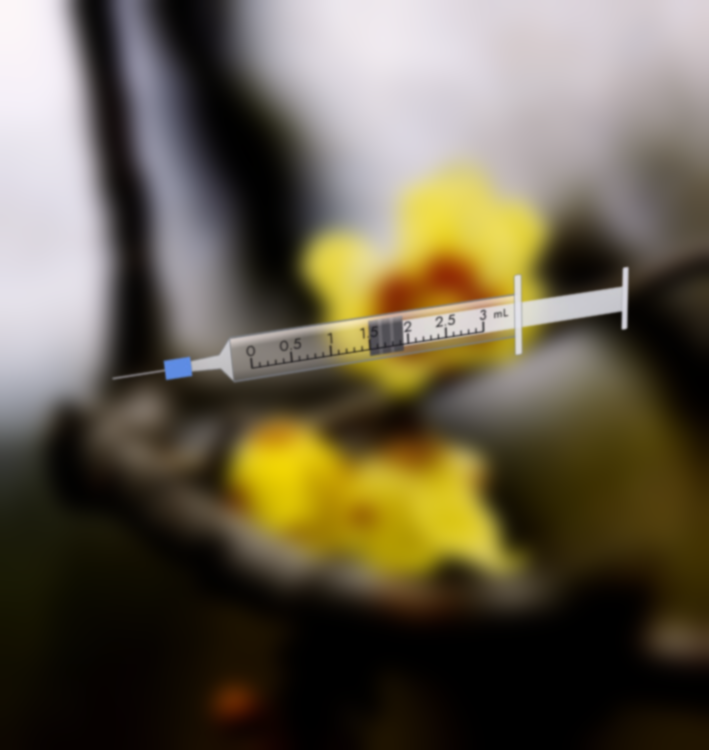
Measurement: 1.5 mL
